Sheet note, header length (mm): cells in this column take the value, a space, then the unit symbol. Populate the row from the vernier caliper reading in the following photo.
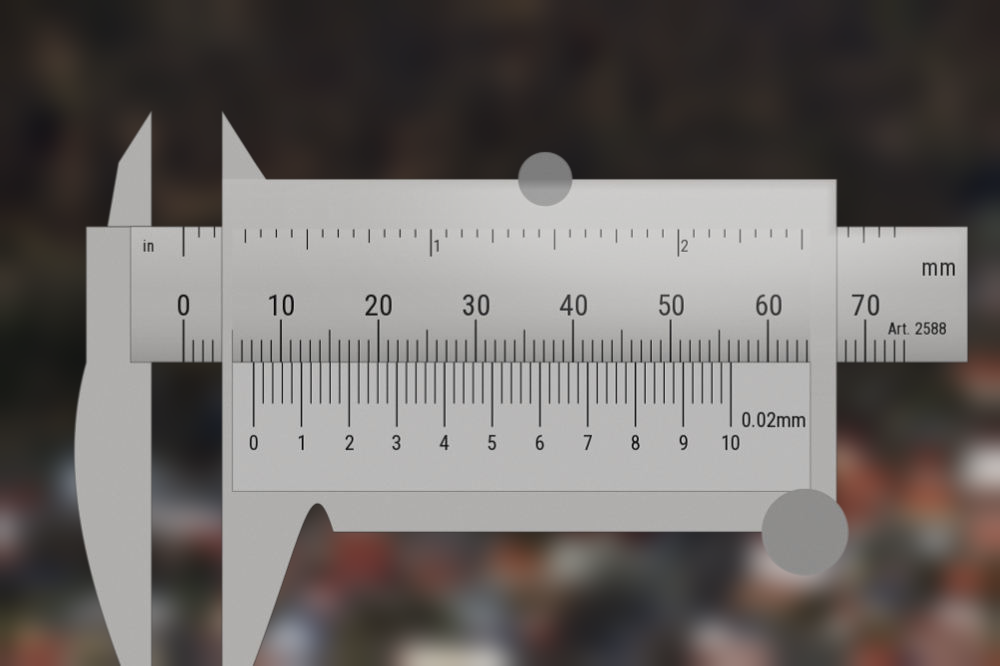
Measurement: 7.2 mm
